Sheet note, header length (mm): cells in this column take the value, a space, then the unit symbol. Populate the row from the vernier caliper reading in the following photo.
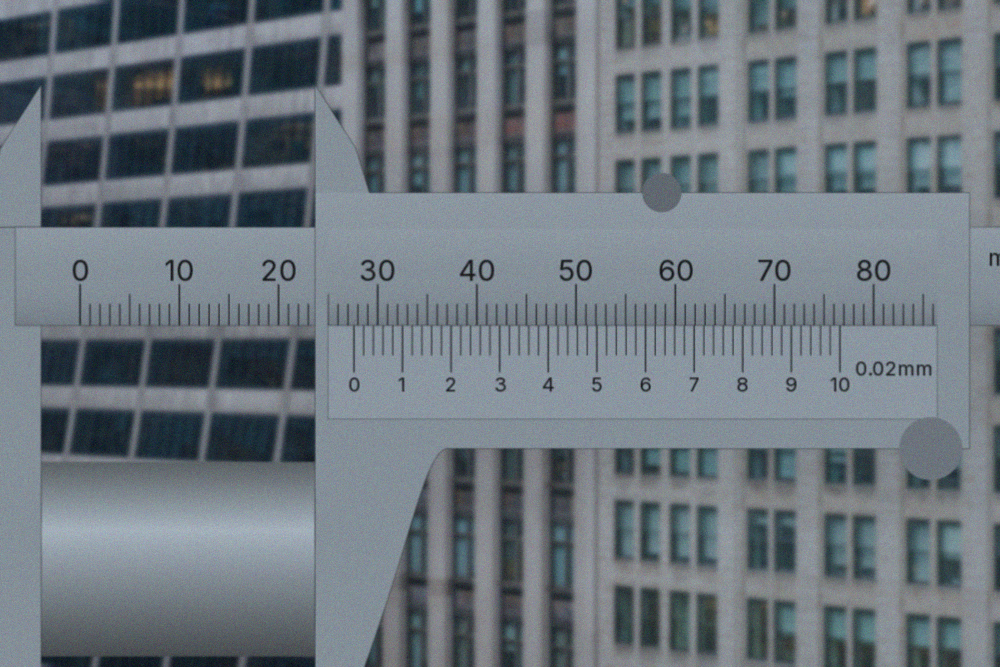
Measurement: 27.6 mm
